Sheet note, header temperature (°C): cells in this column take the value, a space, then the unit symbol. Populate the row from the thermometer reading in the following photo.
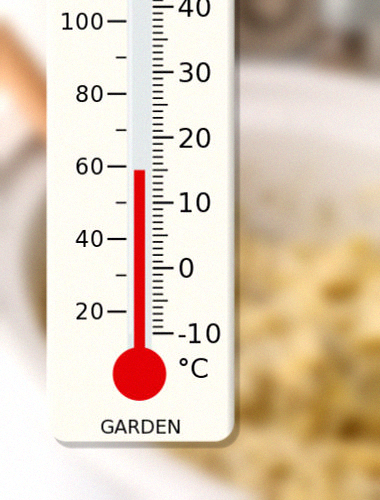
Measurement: 15 °C
